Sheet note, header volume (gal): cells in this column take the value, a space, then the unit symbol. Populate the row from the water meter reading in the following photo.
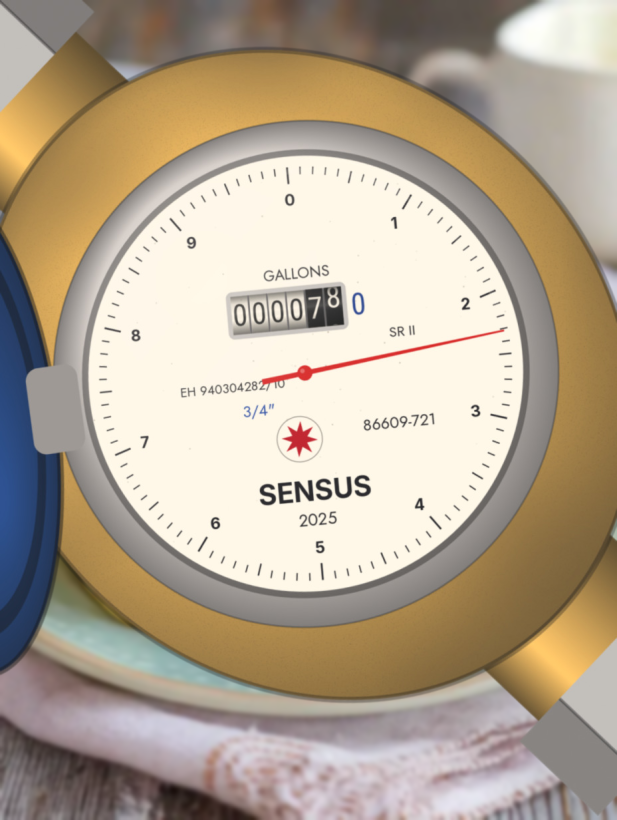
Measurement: 782.3 gal
